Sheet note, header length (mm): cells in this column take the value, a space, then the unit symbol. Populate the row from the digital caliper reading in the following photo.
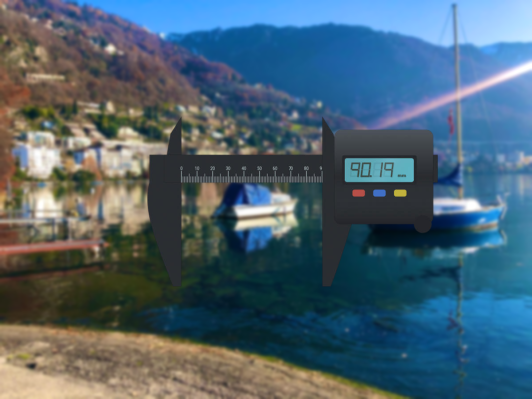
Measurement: 90.19 mm
